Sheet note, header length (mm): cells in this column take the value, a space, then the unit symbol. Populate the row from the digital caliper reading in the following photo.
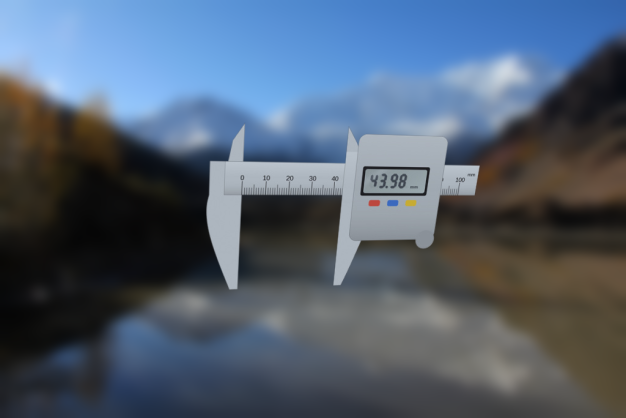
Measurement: 43.98 mm
